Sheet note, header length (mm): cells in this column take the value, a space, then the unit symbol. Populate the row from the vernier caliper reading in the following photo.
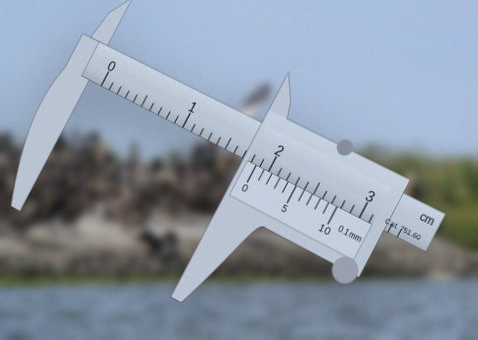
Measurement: 18.6 mm
